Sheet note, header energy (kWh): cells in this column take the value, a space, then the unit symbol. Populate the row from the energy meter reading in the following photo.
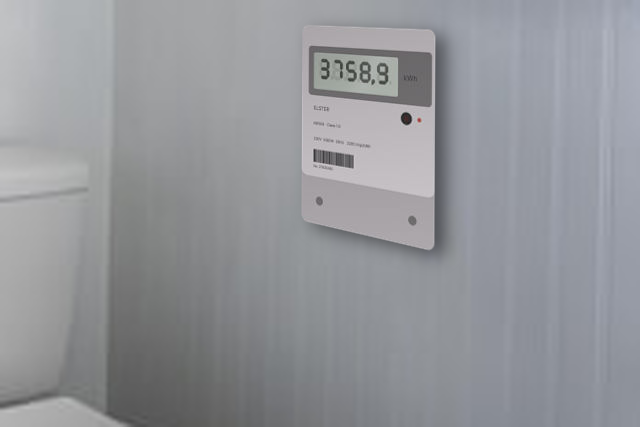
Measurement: 3758.9 kWh
